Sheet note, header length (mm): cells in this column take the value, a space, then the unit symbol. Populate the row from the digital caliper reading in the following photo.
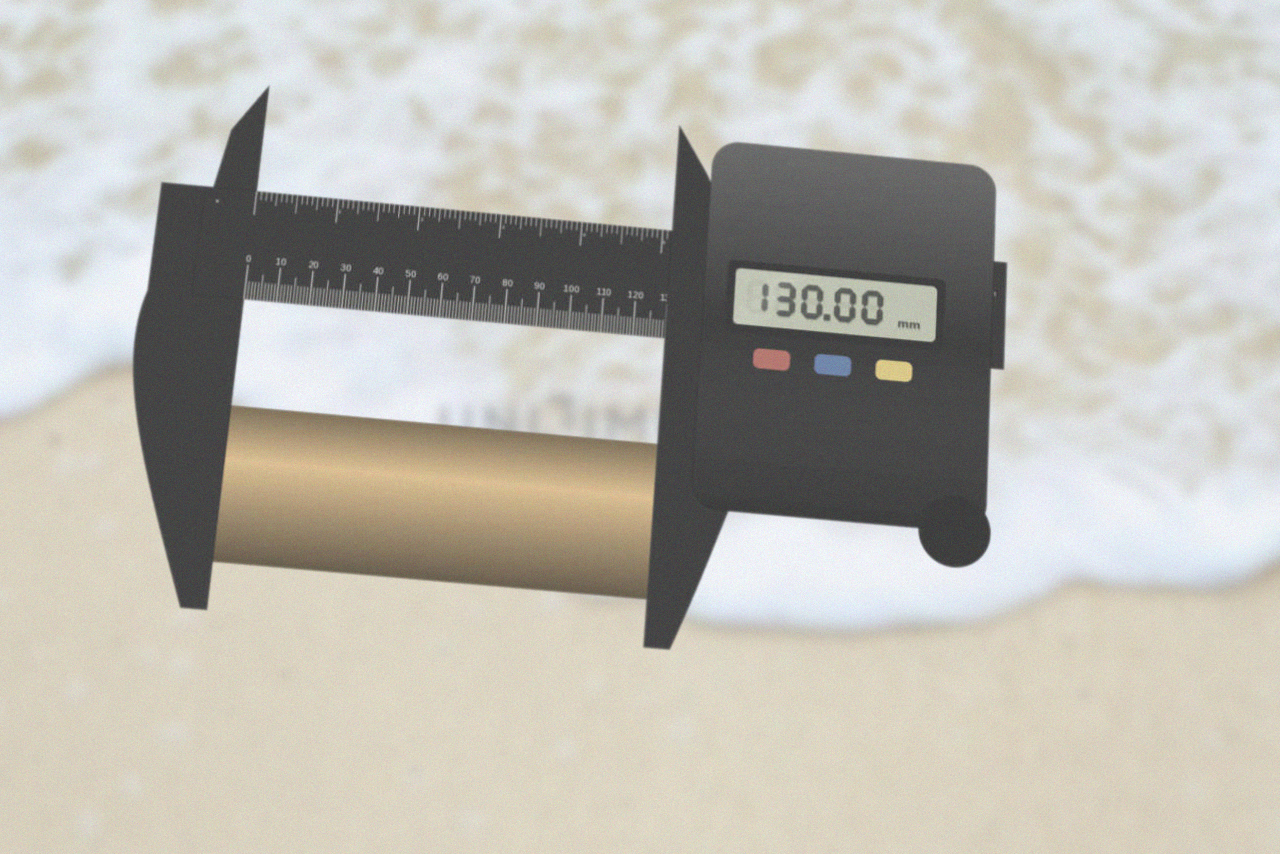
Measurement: 130.00 mm
